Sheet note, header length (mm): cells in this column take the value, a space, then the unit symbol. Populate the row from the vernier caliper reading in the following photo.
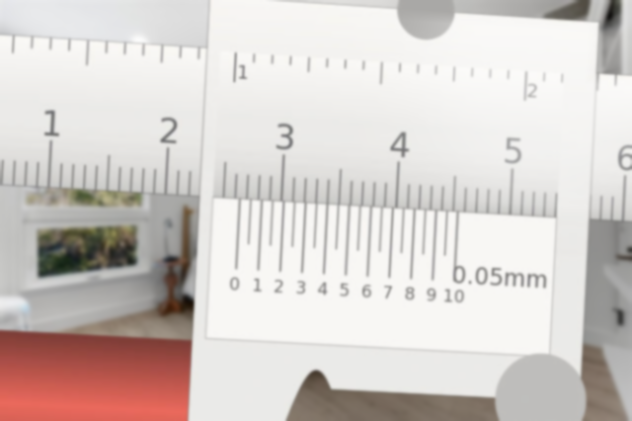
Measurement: 26.4 mm
